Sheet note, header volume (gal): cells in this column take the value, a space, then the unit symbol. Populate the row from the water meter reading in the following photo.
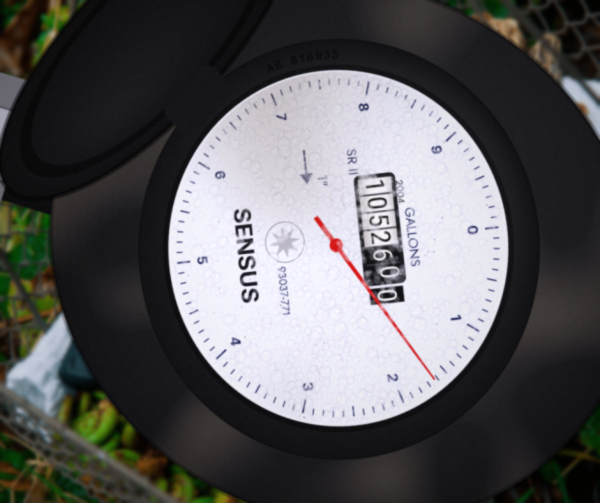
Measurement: 1052601.6 gal
